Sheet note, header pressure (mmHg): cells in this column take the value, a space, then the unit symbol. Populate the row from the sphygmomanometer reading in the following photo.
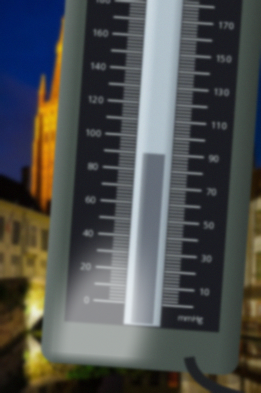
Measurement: 90 mmHg
